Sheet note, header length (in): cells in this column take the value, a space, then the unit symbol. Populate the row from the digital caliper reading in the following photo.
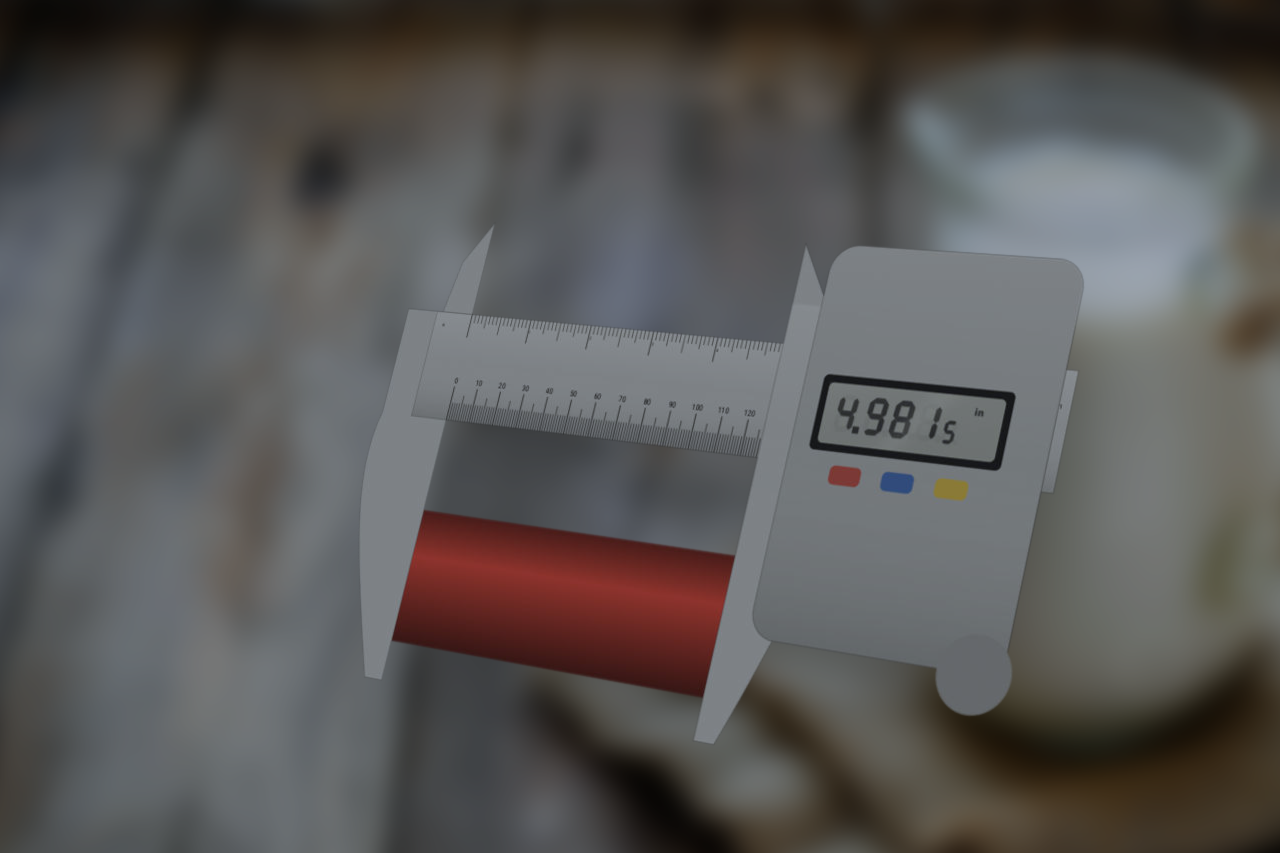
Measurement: 4.9815 in
